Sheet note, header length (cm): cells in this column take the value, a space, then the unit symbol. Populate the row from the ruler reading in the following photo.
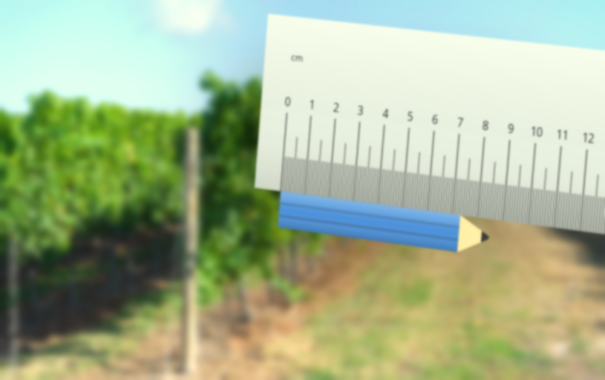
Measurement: 8.5 cm
